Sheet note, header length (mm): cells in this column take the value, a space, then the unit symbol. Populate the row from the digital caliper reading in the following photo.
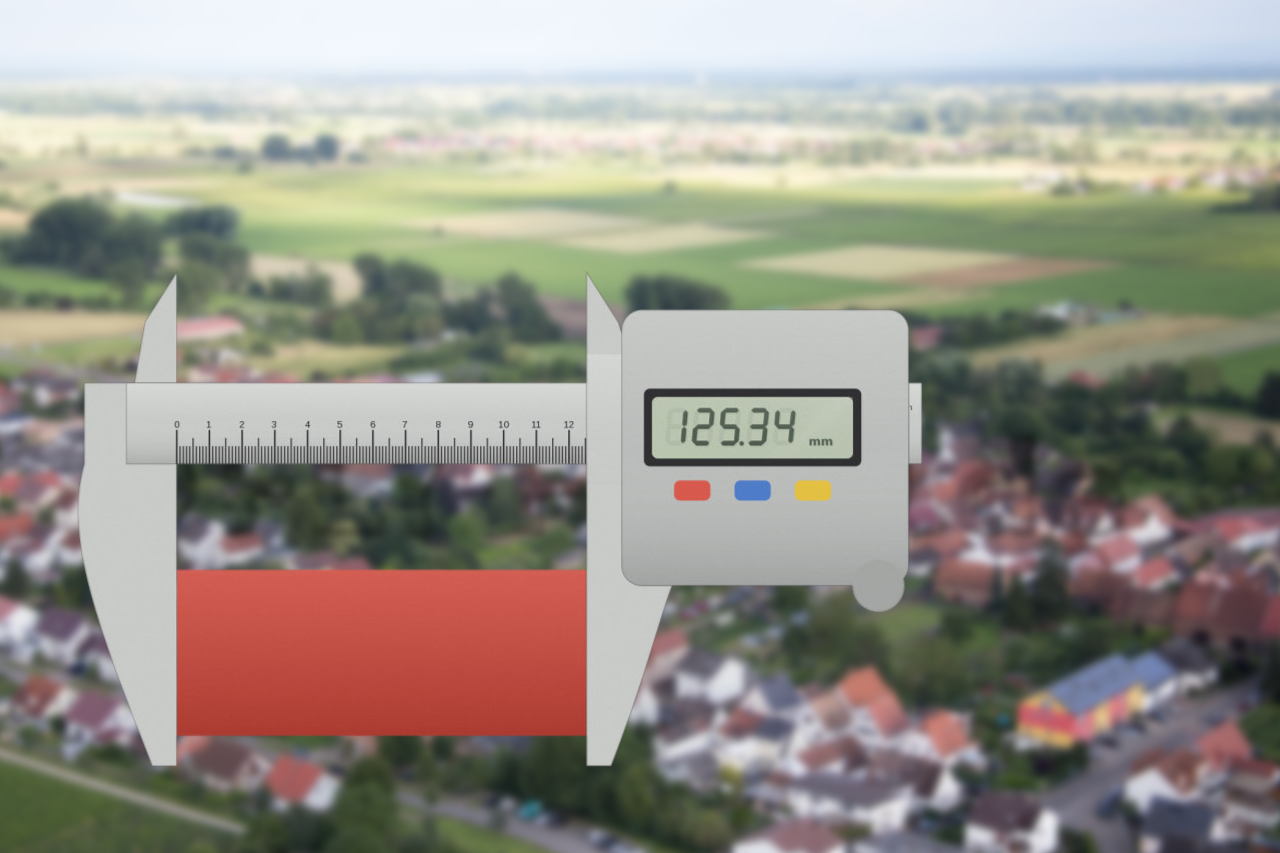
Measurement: 125.34 mm
